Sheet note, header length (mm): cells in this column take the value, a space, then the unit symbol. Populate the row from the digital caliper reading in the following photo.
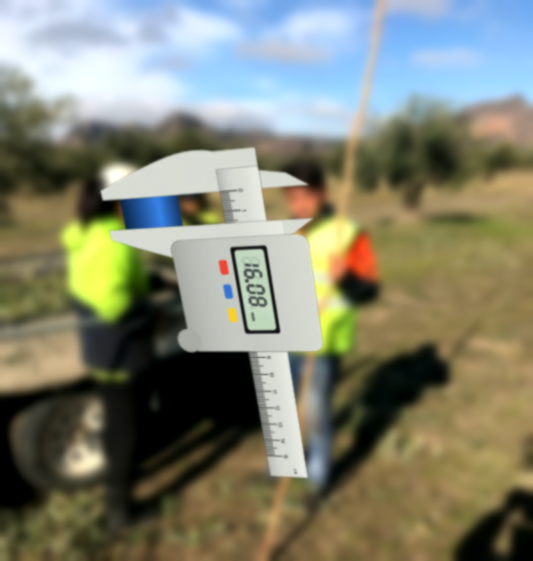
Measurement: 16.08 mm
